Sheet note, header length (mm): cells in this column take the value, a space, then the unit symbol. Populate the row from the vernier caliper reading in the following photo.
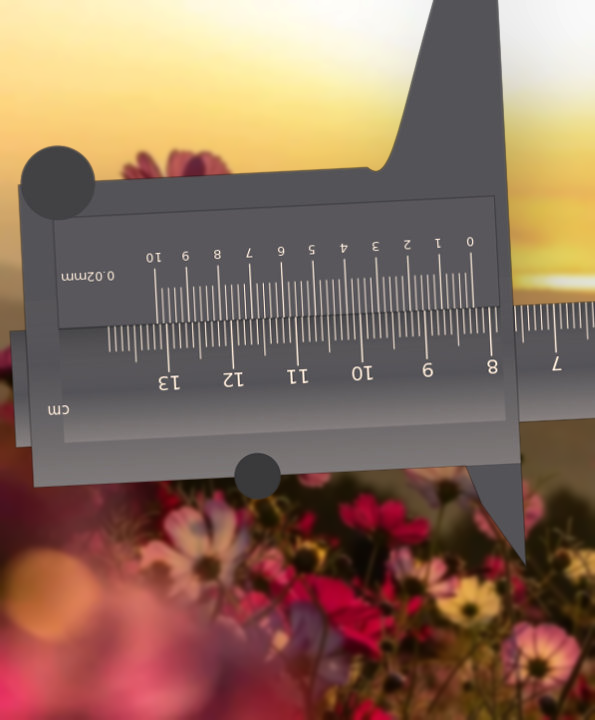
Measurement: 82.4 mm
